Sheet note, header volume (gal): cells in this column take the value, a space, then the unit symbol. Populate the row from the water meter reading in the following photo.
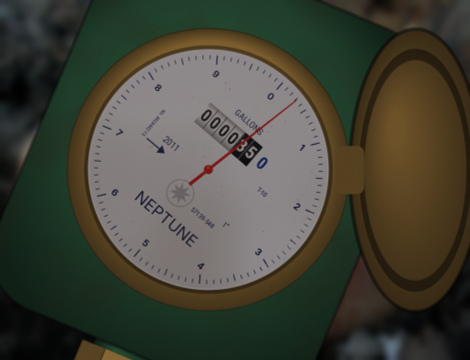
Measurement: 350.3 gal
